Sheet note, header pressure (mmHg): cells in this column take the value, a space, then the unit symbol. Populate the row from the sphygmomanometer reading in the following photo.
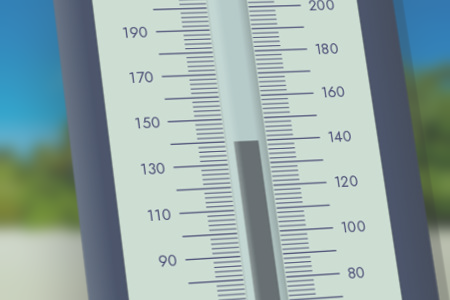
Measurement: 140 mmHg
